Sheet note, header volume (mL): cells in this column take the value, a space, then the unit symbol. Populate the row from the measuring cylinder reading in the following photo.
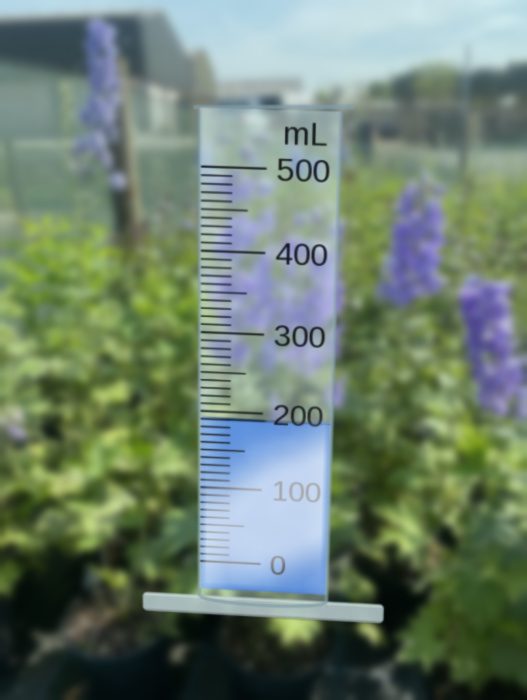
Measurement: 190 mL
